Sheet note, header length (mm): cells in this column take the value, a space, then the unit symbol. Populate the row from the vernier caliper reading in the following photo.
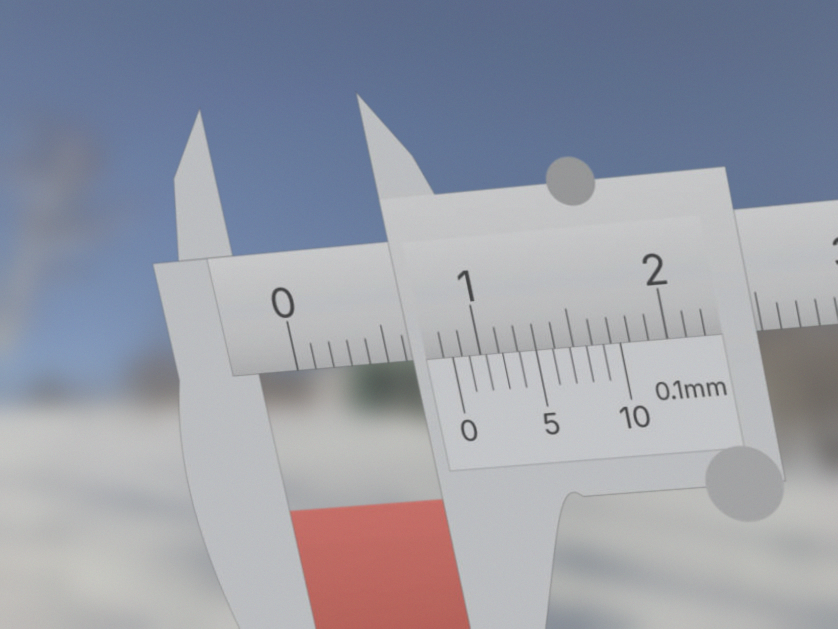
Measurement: 8.5 mm
